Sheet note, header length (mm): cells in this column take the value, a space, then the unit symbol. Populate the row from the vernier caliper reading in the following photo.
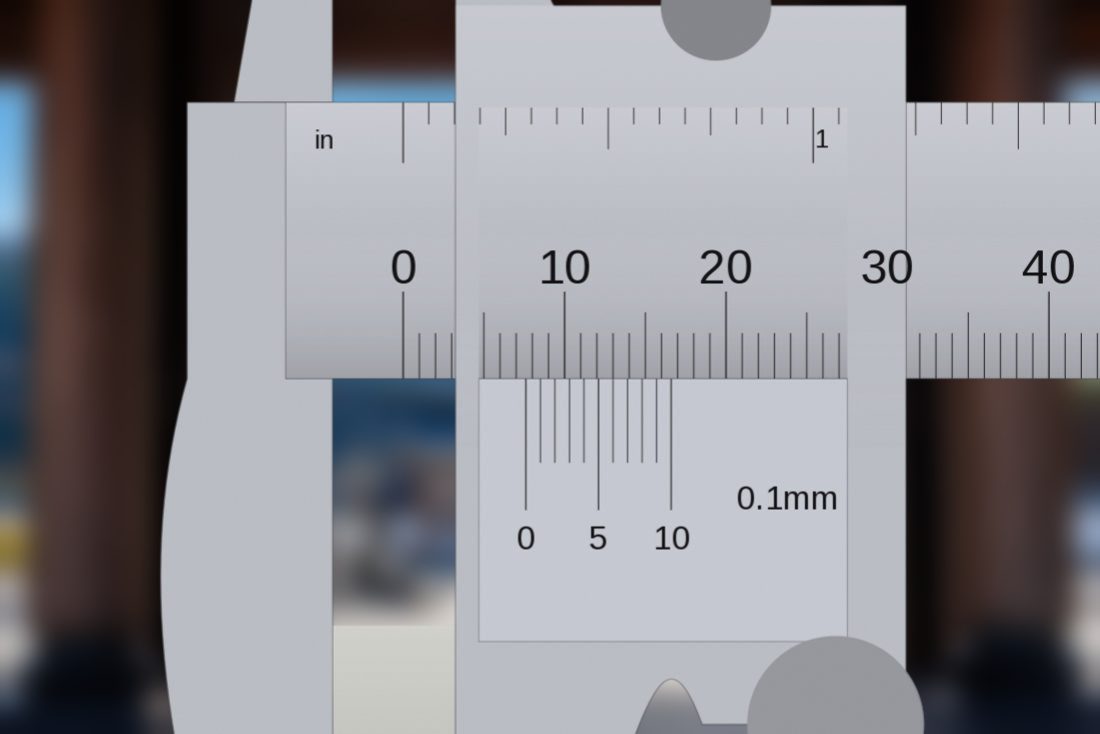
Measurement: 7.6 mm
